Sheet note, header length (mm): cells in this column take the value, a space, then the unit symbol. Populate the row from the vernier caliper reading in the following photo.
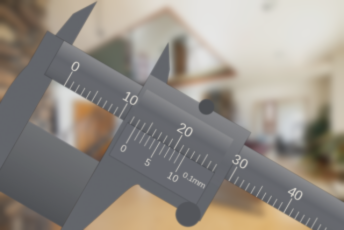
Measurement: 13.0 mm
